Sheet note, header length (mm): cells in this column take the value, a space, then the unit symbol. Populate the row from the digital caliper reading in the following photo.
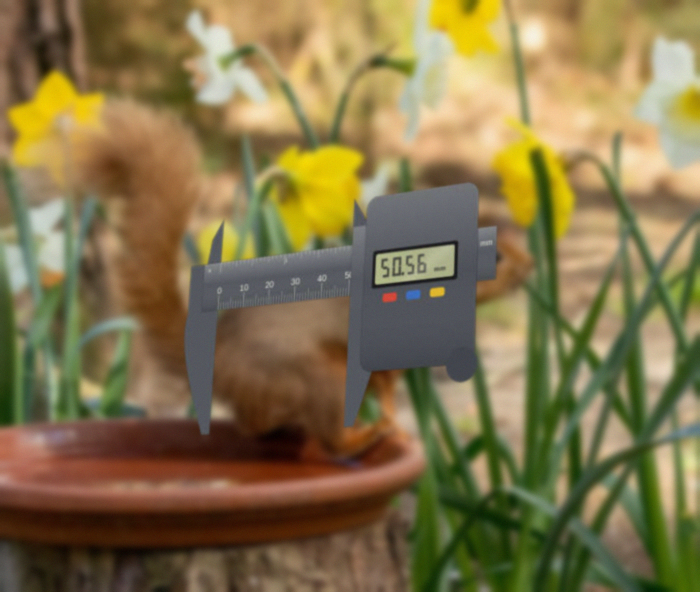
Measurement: 50.56 mm
